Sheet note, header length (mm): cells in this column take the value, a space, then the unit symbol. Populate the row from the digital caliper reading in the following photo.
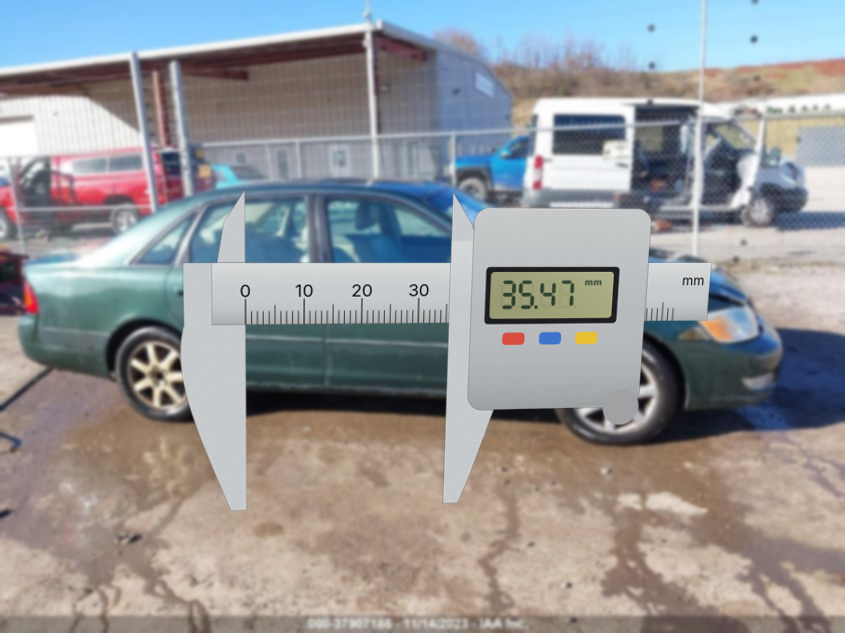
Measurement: 35.47 mm
